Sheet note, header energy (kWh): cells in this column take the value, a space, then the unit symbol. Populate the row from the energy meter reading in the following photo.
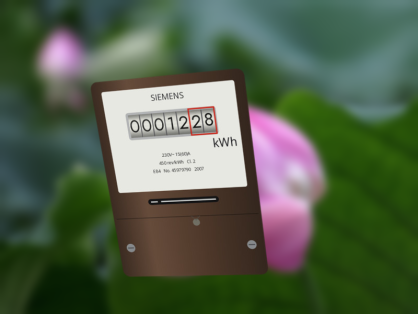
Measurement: 12.28 kWh
